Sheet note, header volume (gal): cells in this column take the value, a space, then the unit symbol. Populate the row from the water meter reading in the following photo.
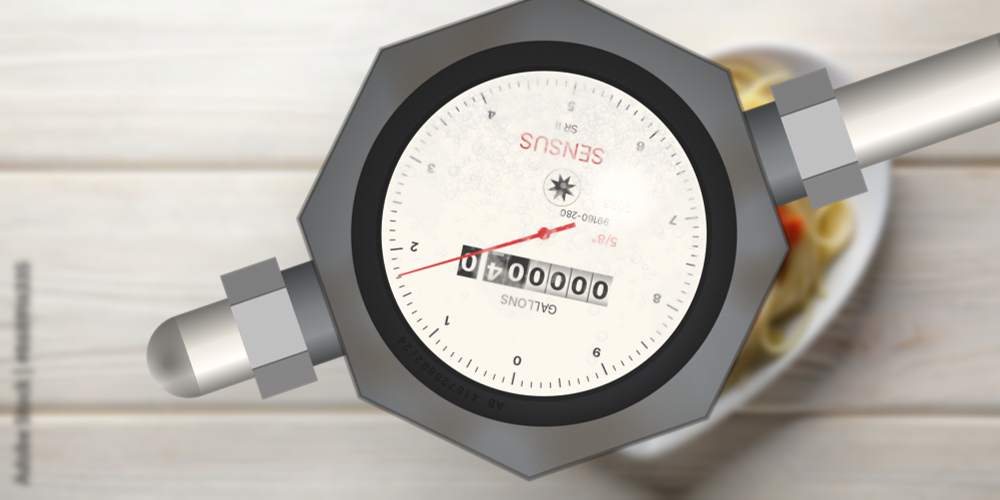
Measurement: 41.7 gal
